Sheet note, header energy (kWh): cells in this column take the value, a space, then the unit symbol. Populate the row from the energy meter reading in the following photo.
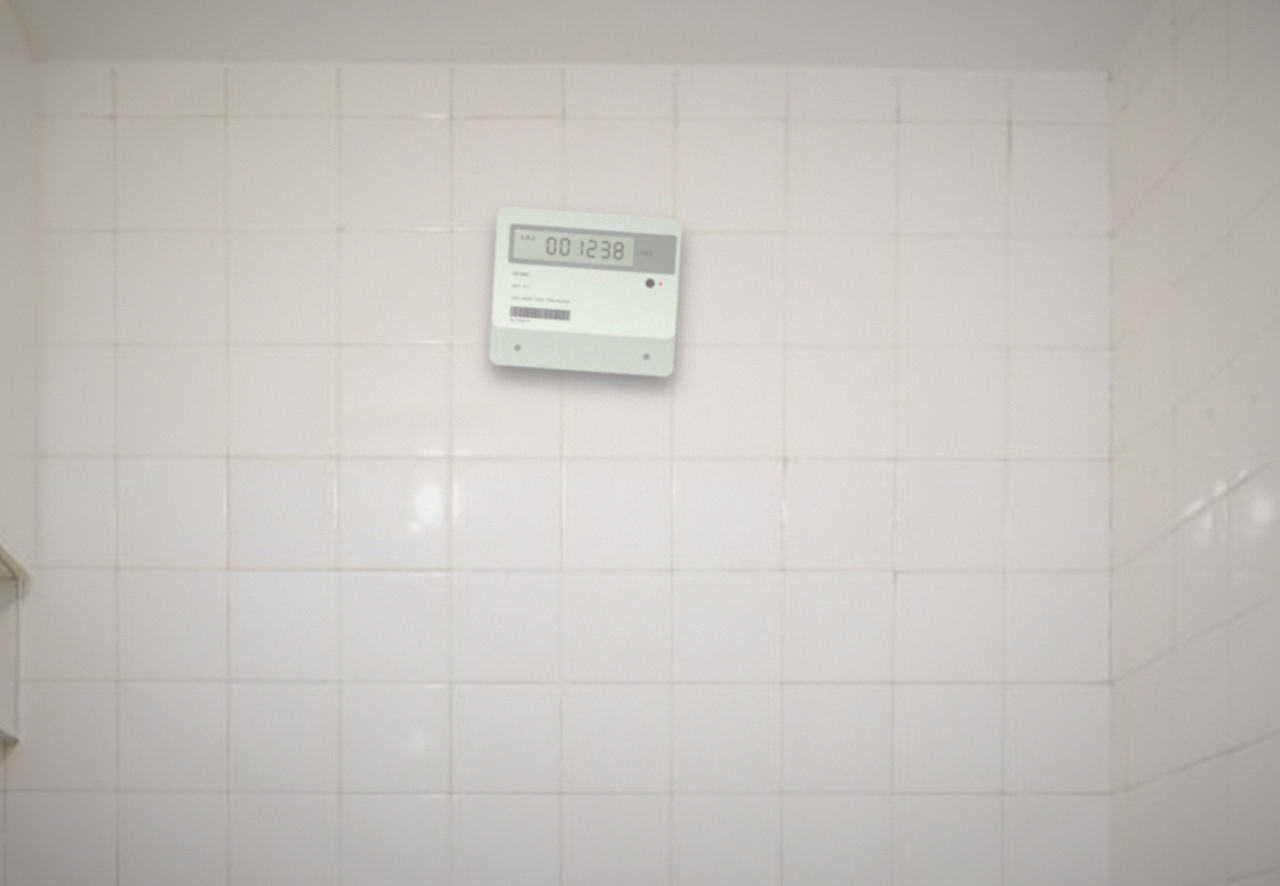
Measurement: 1238 kWh
